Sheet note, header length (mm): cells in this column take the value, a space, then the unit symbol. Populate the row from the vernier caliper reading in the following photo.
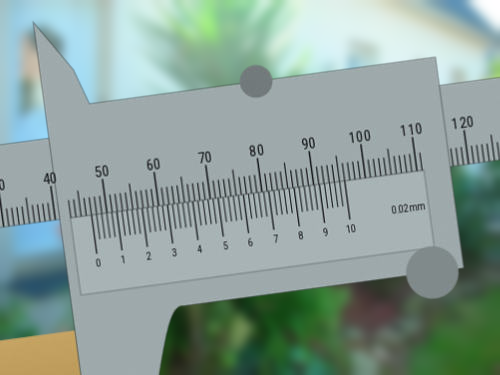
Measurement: 47.0 mm
